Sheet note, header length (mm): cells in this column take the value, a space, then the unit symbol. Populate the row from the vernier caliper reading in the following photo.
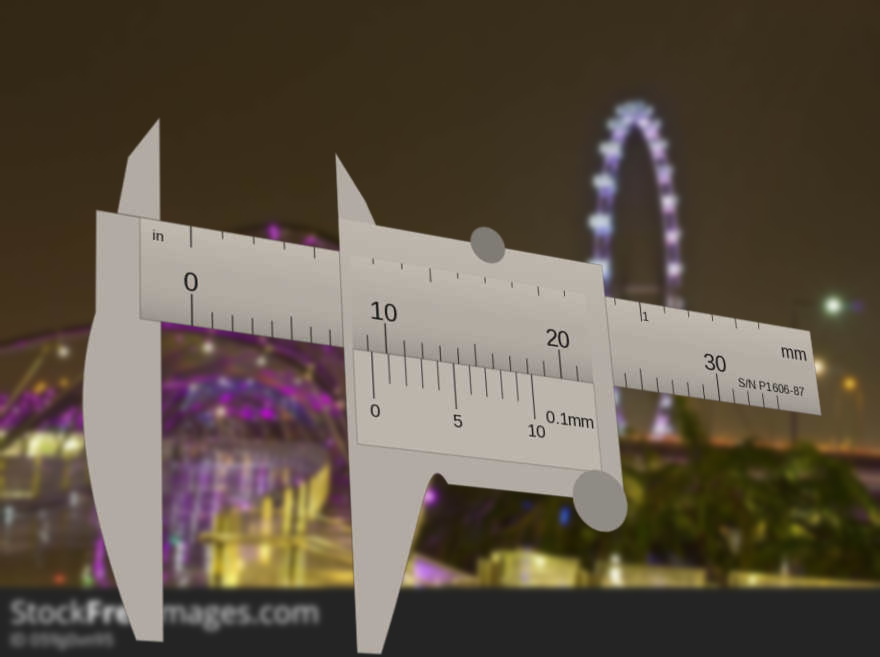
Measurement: 9.2 mm
